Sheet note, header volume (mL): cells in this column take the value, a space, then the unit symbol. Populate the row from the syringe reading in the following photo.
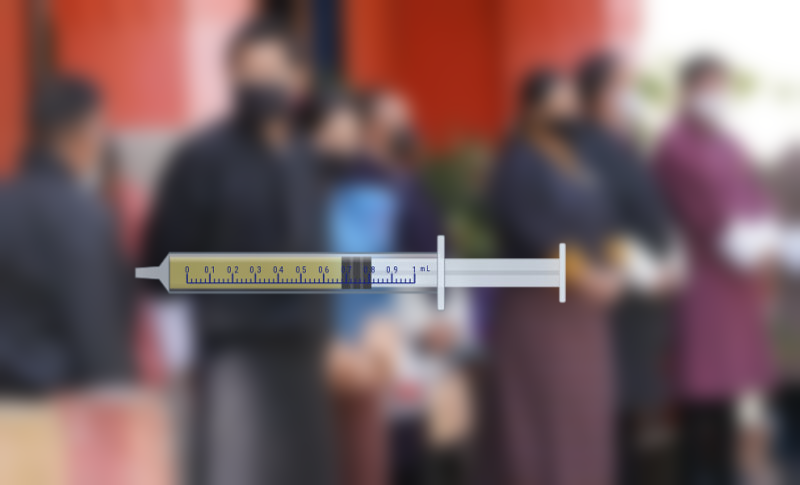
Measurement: 0.68 mL
